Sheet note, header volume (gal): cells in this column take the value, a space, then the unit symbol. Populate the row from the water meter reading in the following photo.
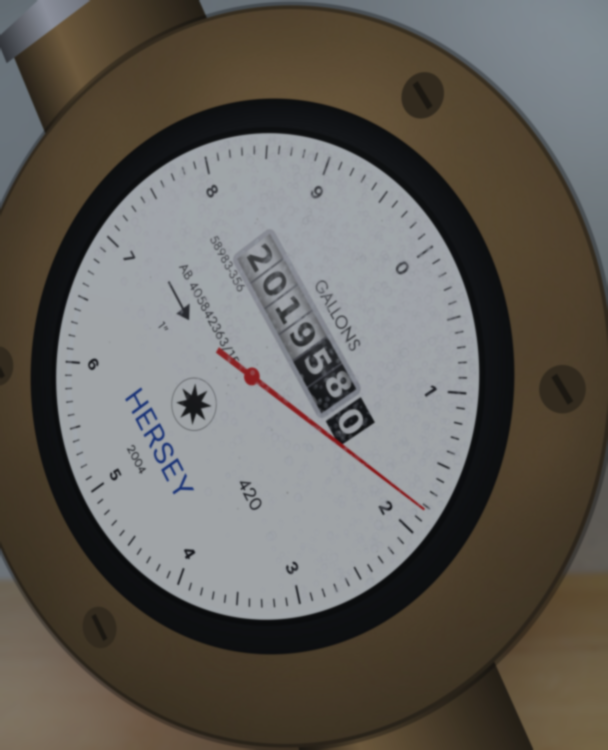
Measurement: 2019581.8 gal
